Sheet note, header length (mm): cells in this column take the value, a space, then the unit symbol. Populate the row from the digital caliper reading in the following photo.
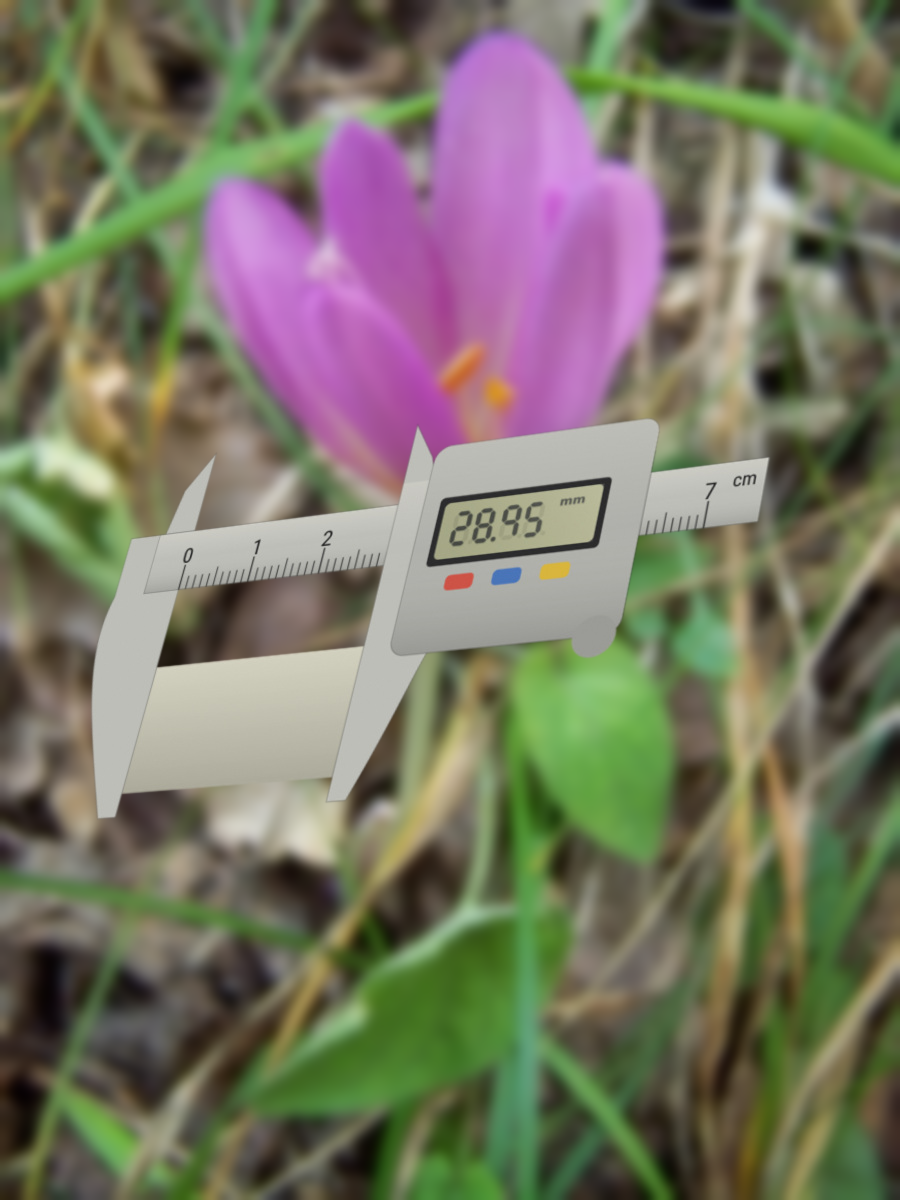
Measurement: 28.95 mm
